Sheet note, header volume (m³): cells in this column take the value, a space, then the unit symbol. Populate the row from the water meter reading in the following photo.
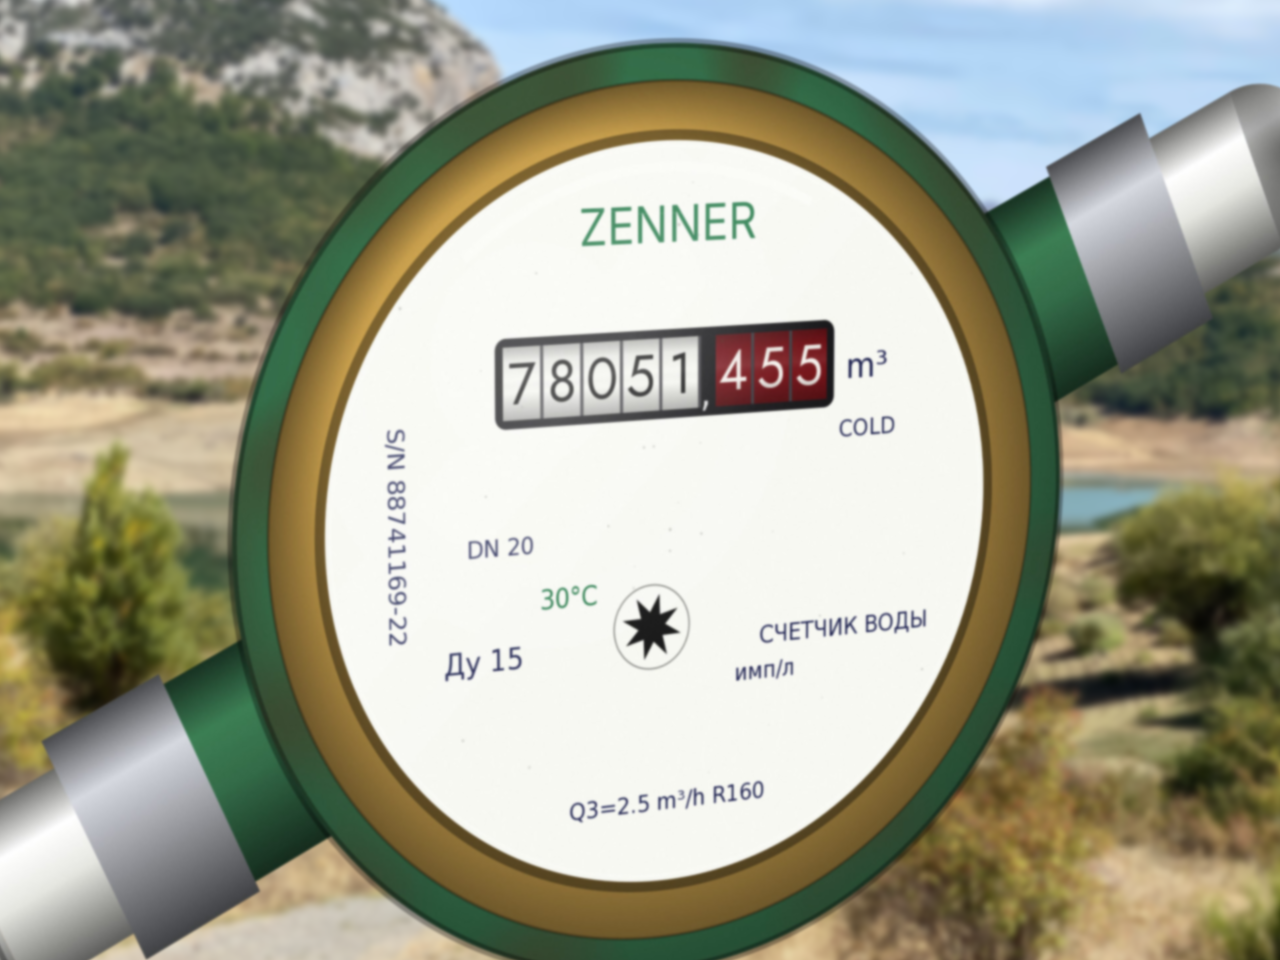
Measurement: 78051.455 m³
